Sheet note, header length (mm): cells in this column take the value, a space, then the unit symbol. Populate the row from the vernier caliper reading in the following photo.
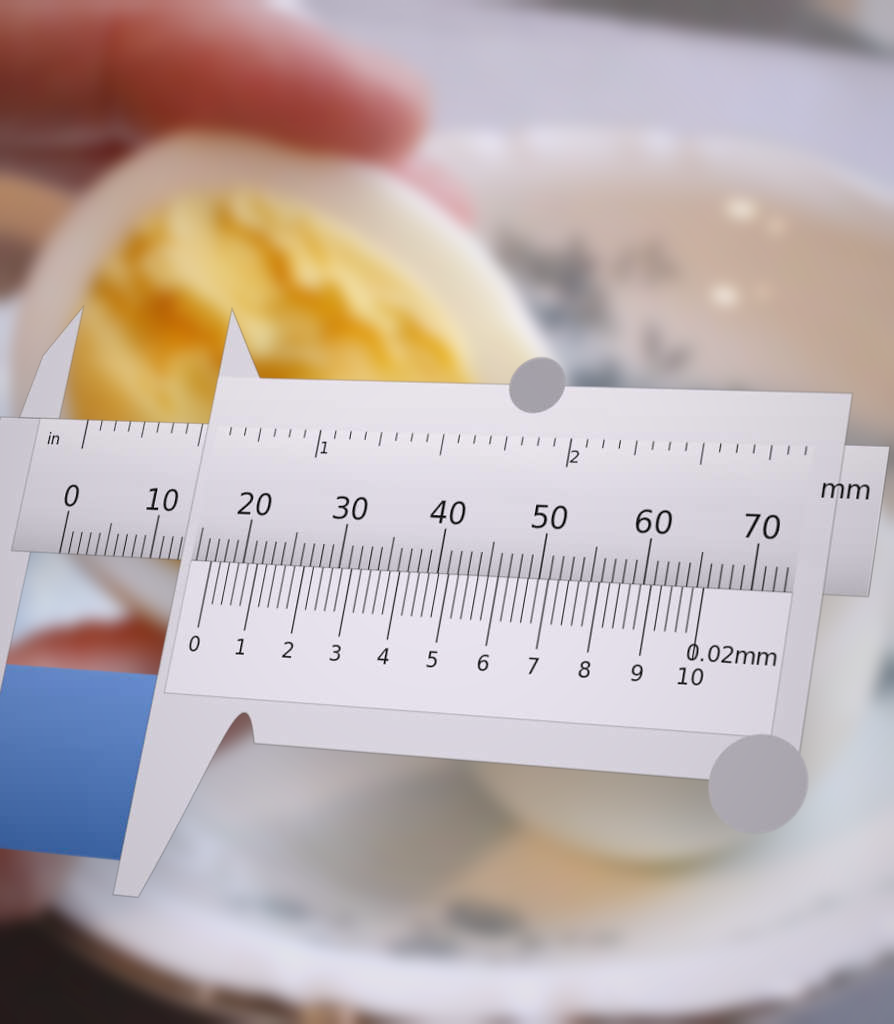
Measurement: 16.6 mm
